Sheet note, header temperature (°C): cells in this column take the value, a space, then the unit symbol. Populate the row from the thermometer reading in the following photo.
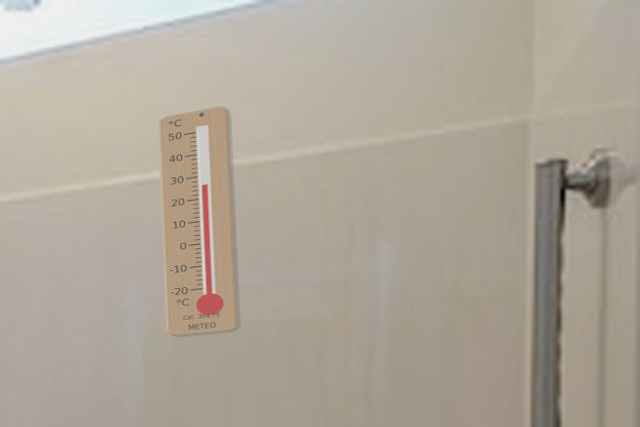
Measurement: 26 °C
